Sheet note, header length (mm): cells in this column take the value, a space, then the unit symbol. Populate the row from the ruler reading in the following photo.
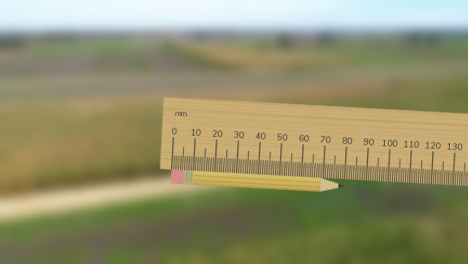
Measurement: 80 mm
